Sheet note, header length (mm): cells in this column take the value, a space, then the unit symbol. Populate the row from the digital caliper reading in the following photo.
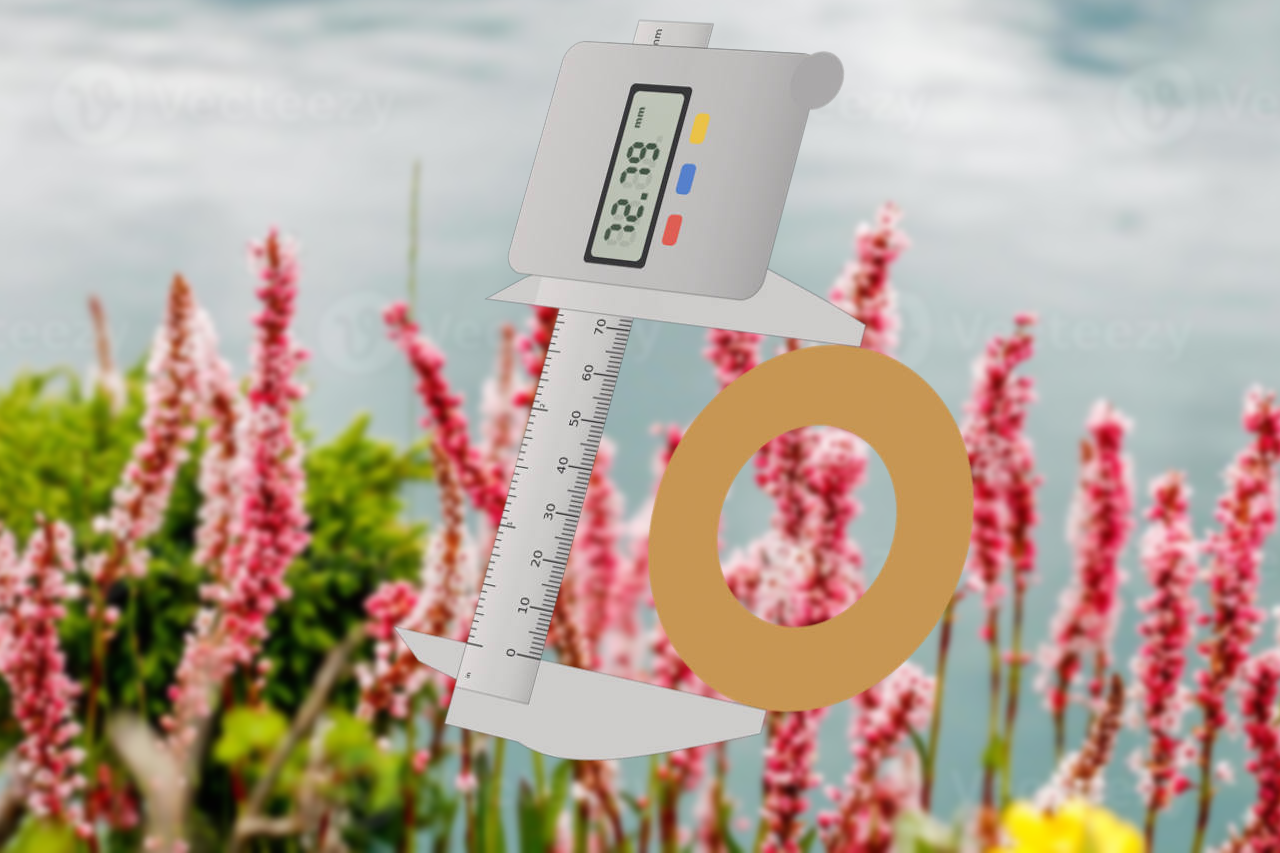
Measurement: 72.79 mm
